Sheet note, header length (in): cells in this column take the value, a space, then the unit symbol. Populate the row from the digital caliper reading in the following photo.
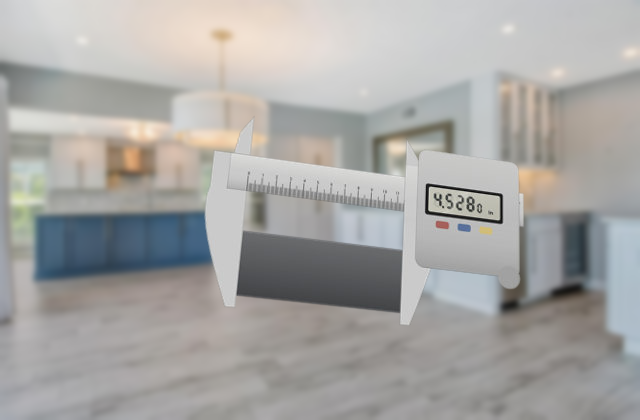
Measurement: 4.5280 in
